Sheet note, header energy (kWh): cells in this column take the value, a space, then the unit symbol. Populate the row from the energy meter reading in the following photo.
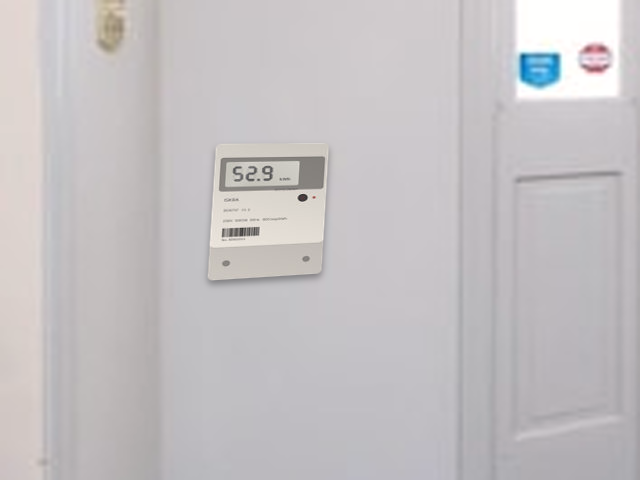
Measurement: 52.9 kWh
